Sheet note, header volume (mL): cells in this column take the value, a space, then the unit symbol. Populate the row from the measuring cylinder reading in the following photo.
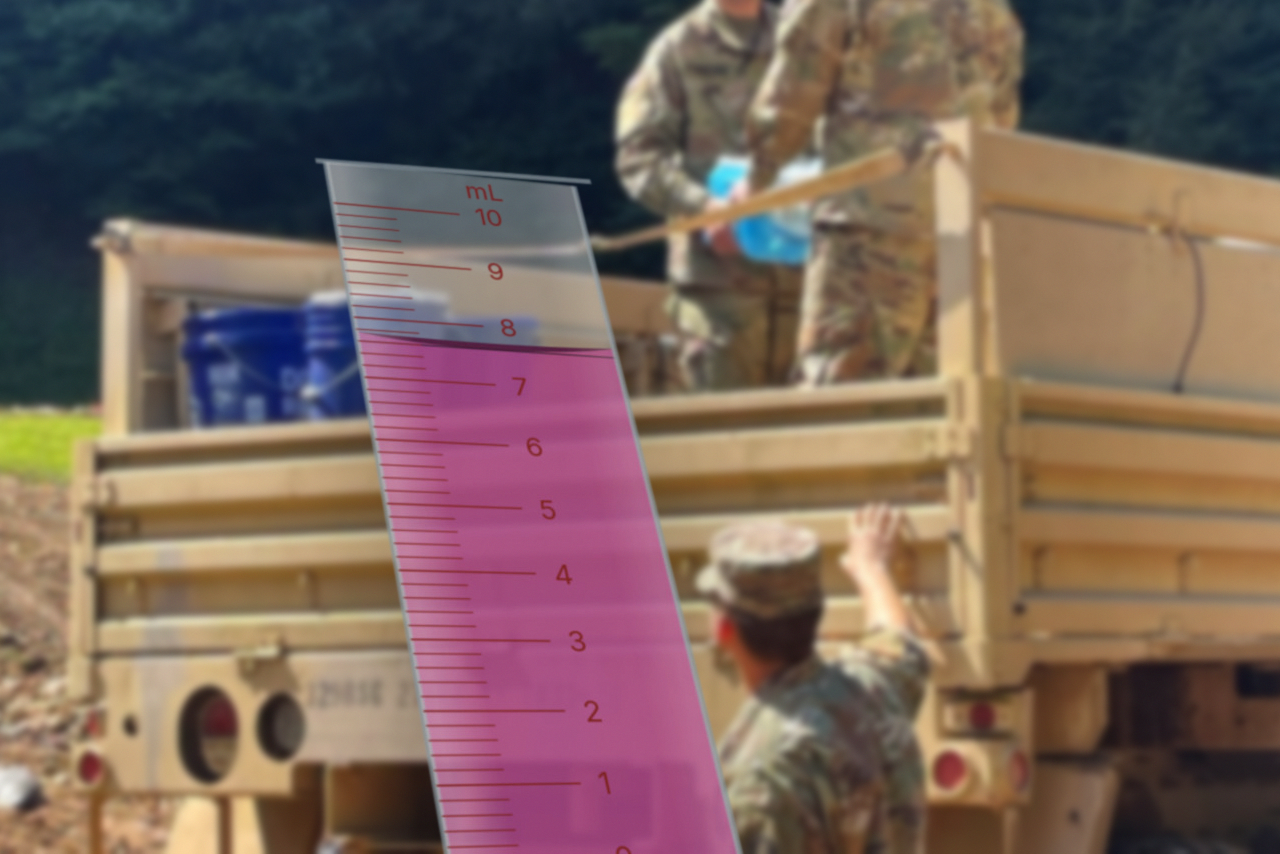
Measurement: 7.6 mL
